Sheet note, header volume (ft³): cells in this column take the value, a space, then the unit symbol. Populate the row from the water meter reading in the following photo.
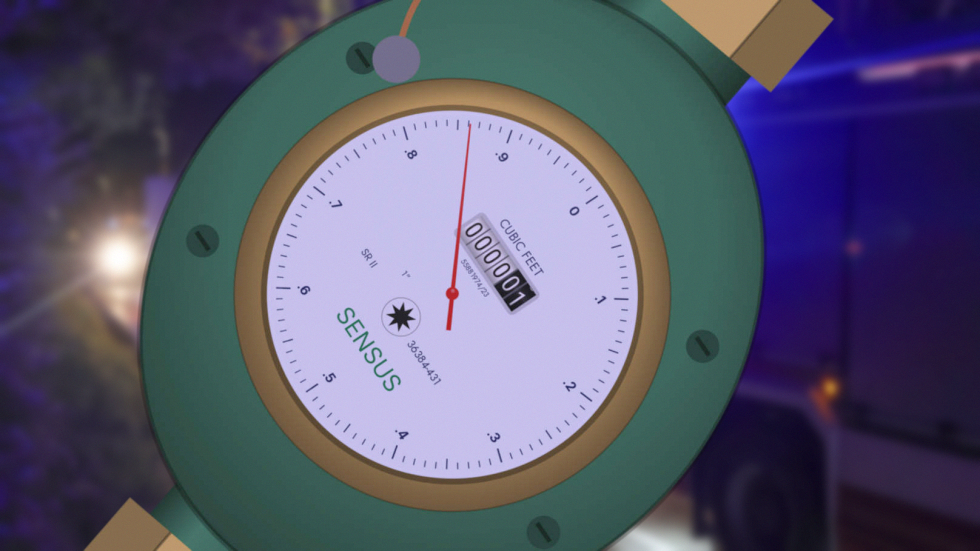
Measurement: 0.86 ft³
